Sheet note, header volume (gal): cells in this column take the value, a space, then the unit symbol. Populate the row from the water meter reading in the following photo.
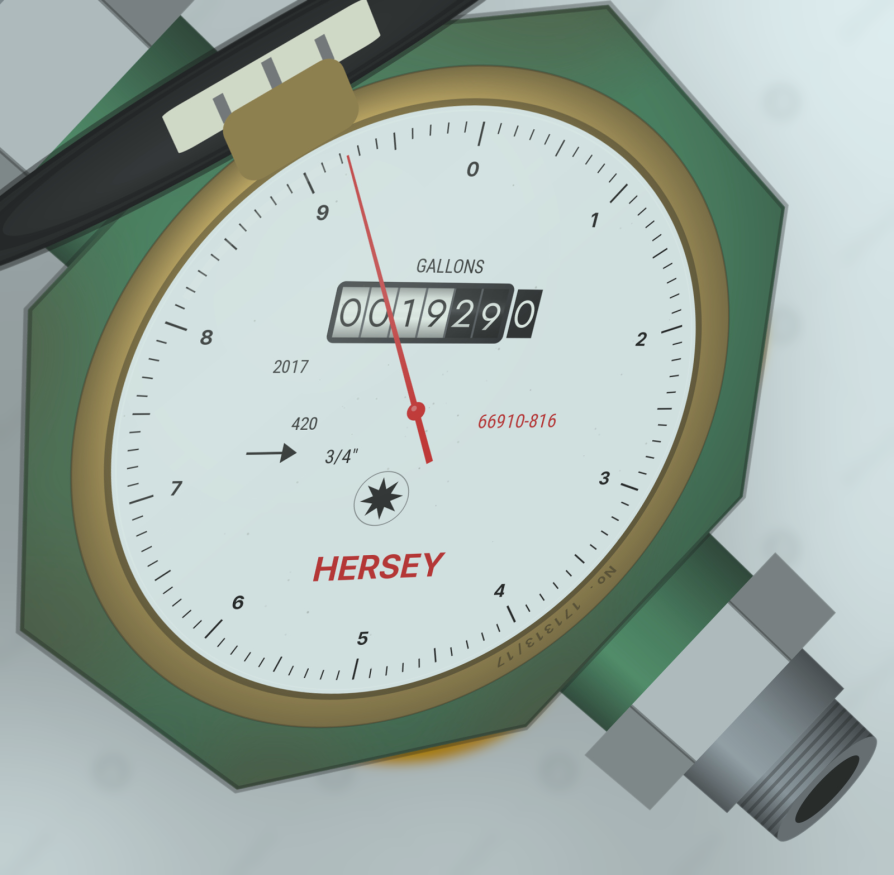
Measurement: 19289.2 gal
